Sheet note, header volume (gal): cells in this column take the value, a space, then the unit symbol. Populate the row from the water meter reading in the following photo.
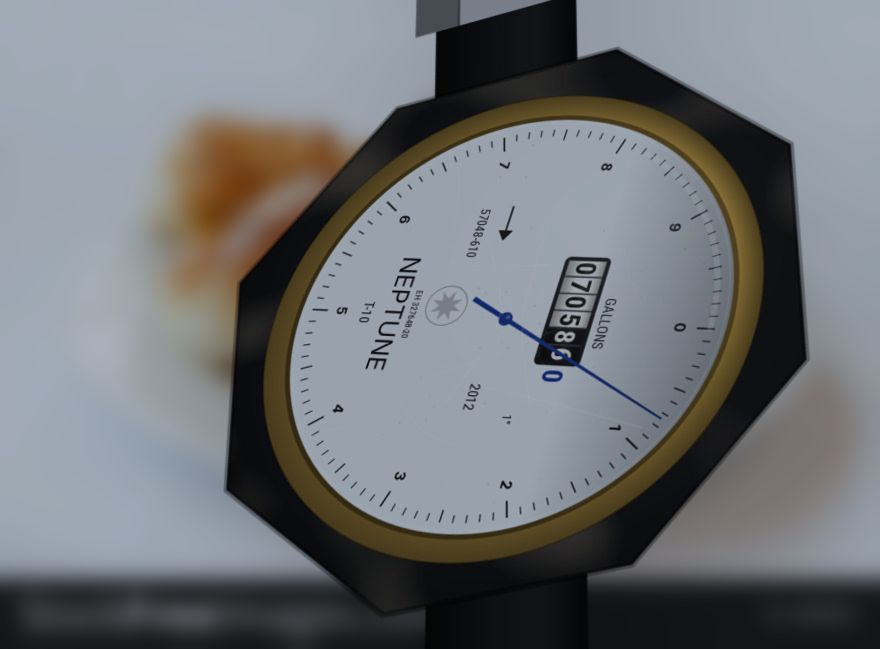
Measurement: 705860.7 gal
